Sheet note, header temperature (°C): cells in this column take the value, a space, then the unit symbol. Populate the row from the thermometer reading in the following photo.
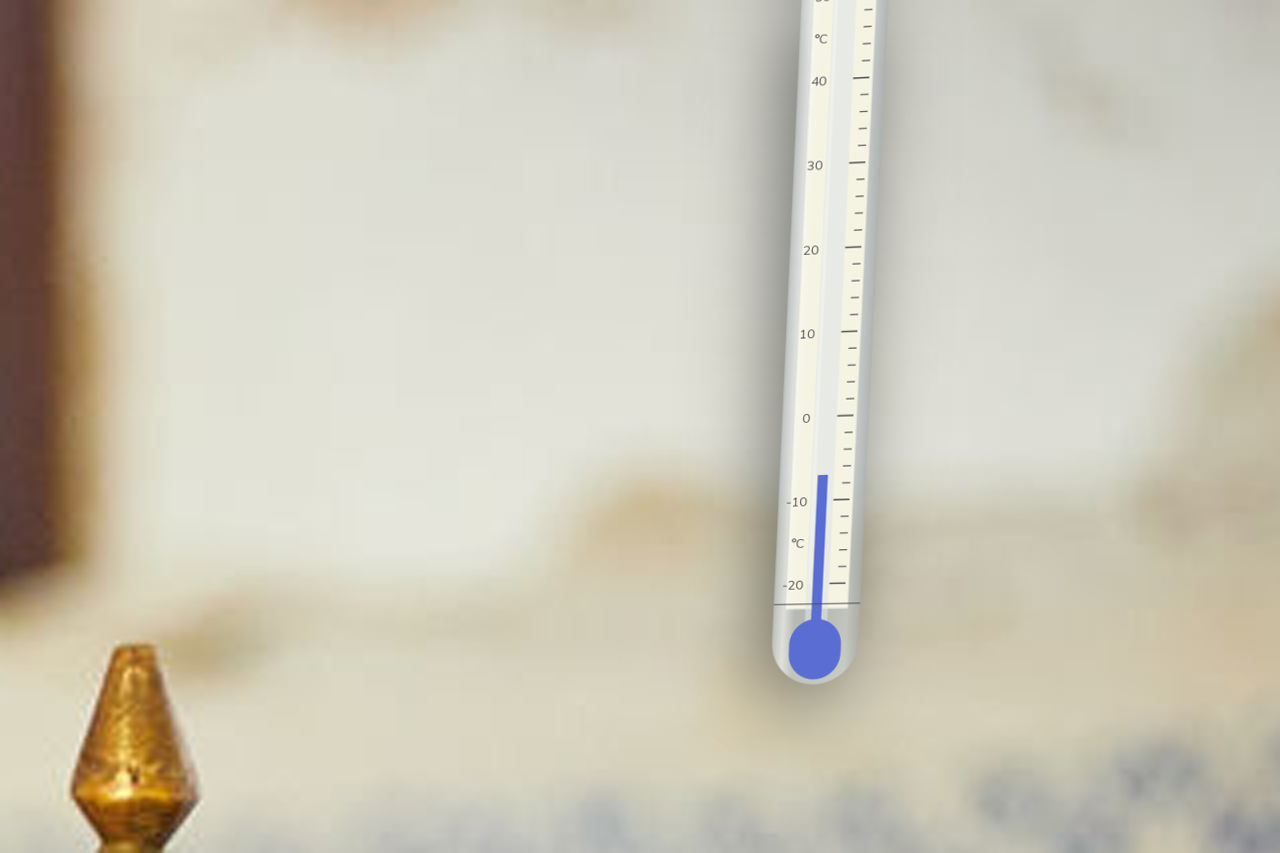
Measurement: -7 °C
